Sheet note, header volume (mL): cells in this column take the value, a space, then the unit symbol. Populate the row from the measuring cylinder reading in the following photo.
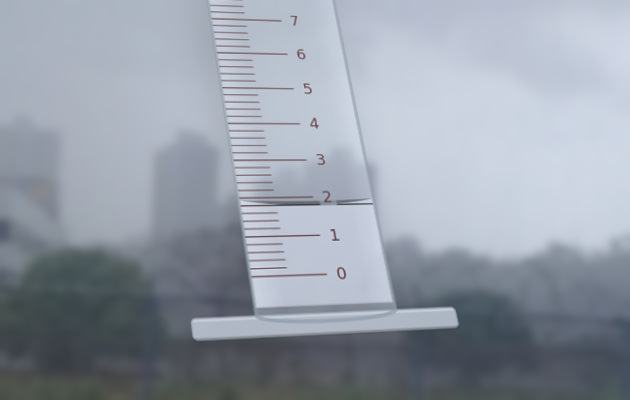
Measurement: 1.8 mL
